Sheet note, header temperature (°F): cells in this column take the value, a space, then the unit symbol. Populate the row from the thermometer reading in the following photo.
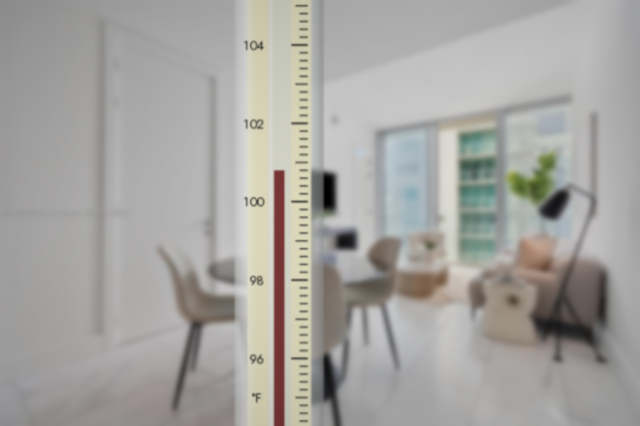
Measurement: 100.8 °F
